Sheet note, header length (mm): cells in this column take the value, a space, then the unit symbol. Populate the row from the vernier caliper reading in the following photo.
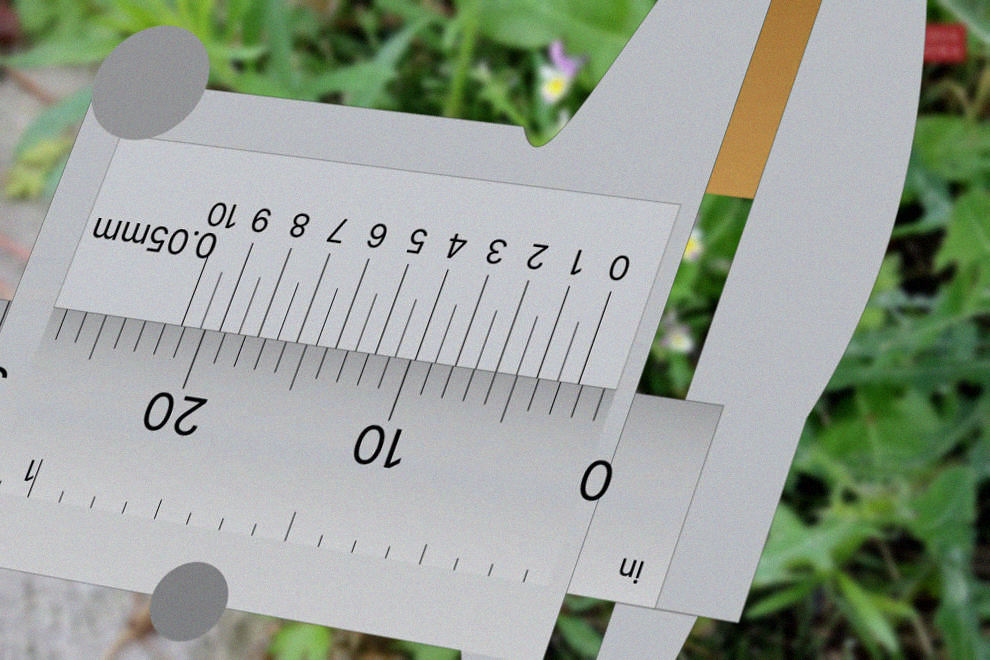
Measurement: 2.2 mm
